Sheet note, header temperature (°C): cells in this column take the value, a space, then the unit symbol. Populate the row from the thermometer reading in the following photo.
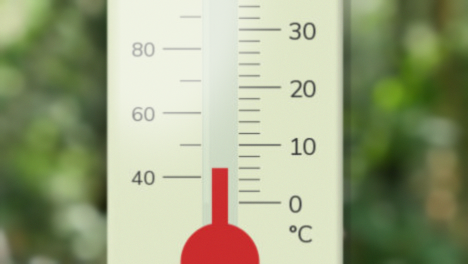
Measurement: 6 °C
